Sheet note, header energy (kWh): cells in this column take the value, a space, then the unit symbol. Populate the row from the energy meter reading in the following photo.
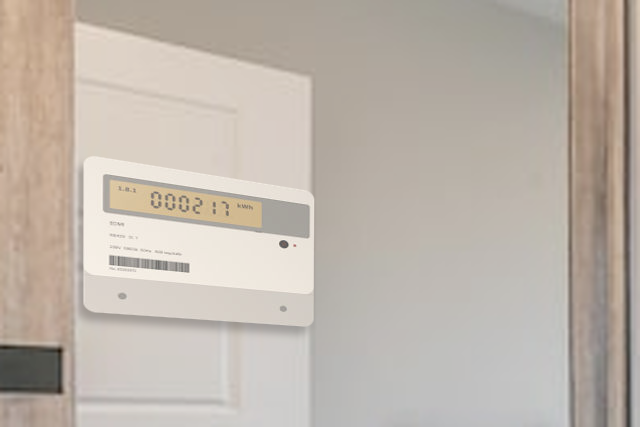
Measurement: 217 kWh
